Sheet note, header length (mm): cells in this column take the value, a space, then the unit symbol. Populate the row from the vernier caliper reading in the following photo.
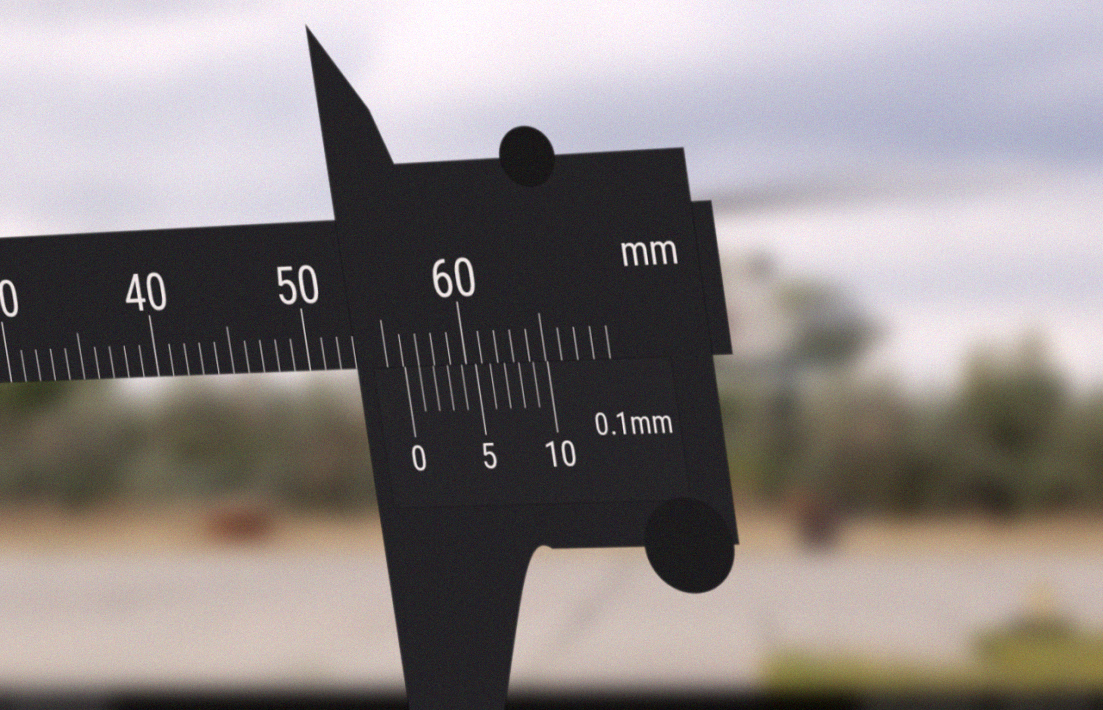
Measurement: 56.1 mm
